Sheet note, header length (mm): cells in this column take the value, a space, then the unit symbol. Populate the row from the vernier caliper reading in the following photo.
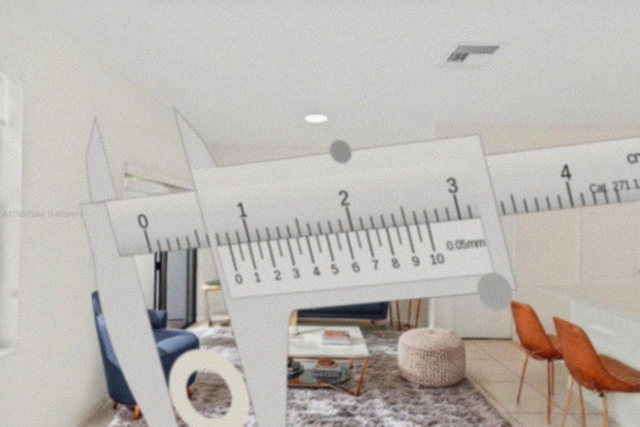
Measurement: 8.0 mm
